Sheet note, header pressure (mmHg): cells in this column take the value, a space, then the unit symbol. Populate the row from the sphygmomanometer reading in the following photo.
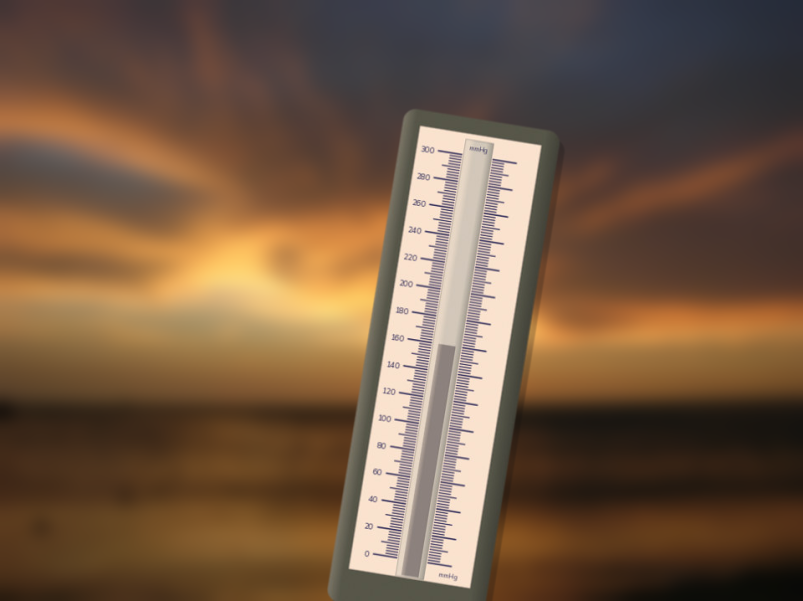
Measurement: 160 mmHg
